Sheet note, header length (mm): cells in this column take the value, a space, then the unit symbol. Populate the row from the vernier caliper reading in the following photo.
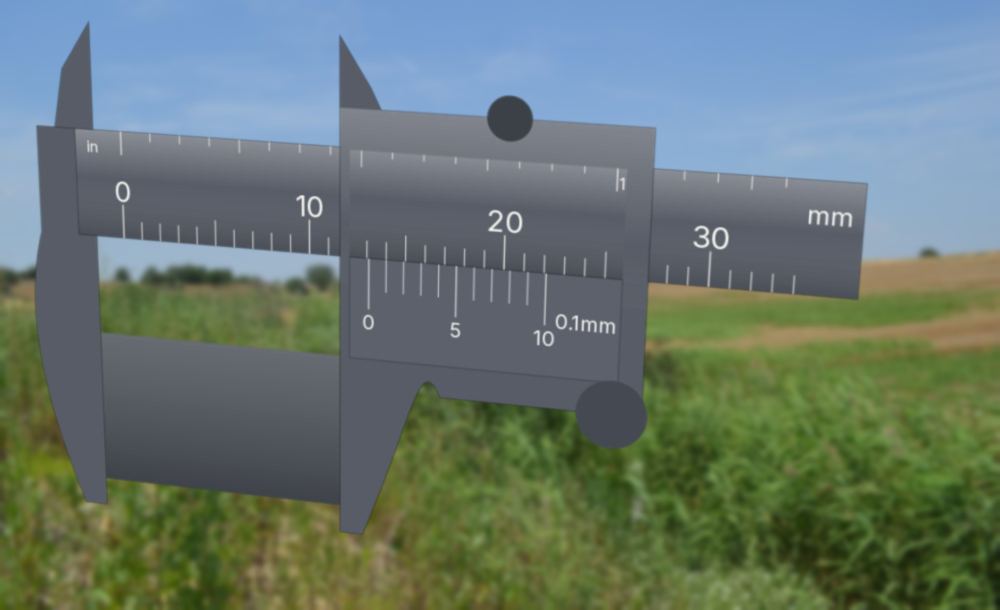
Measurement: 13.1 mm
